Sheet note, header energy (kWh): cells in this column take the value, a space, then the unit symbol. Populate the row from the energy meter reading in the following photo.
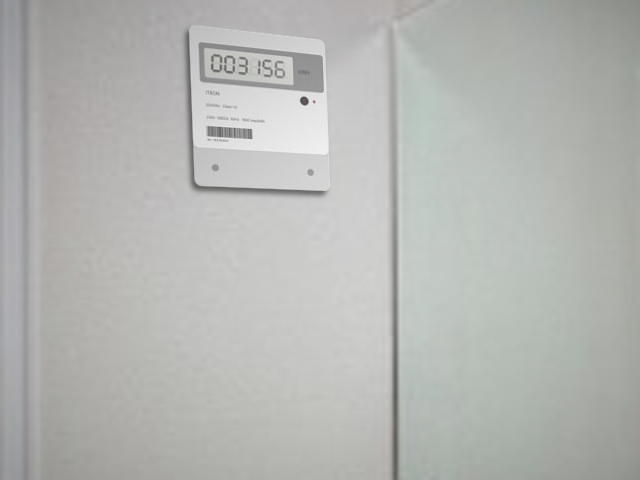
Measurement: 3156 kWh
